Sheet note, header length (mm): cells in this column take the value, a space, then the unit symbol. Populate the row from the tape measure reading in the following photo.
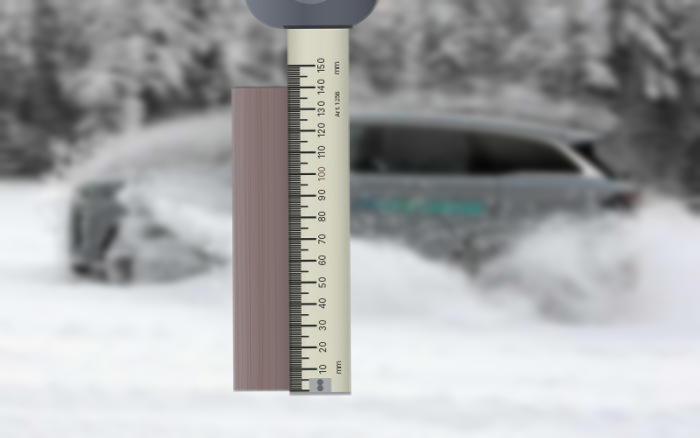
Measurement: 140 mm
